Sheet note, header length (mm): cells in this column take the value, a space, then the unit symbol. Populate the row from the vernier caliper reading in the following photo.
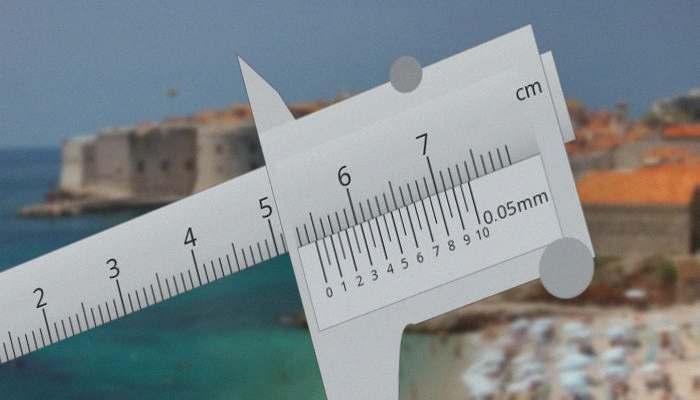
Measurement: 54.8 mm
